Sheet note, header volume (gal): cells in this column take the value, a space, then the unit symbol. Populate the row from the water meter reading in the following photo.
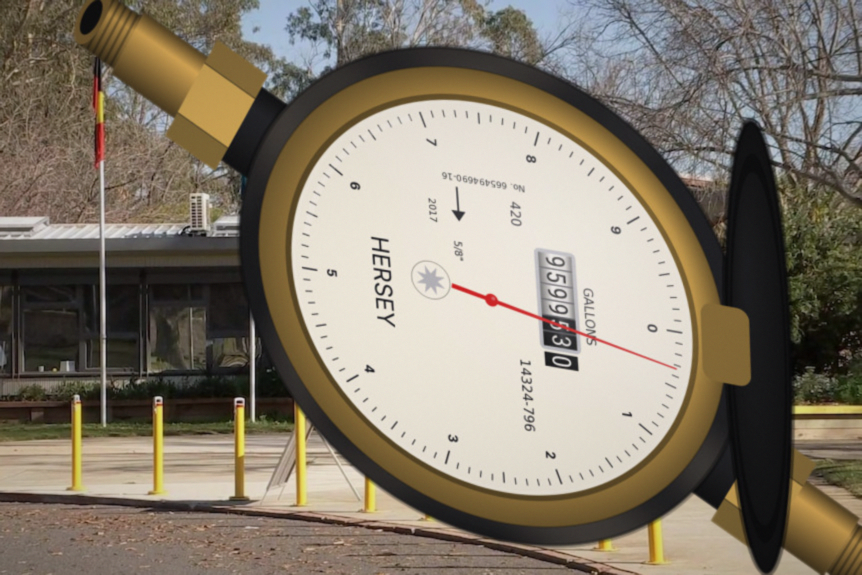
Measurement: 9599530.3 gal
